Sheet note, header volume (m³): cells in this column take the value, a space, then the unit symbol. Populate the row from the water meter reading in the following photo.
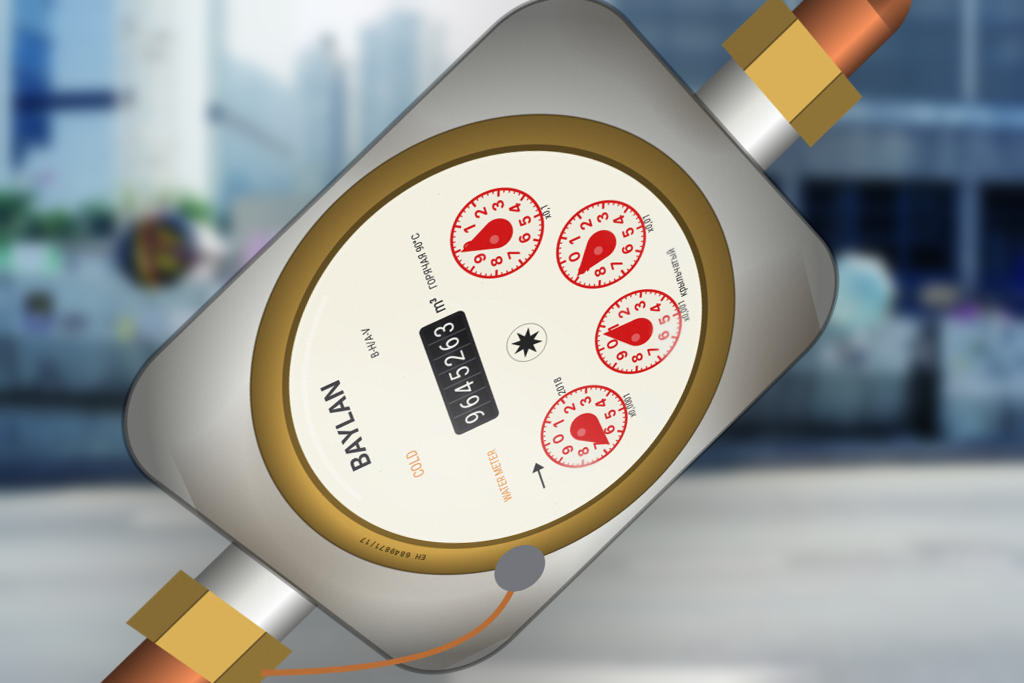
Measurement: 9645262.9906 m³
